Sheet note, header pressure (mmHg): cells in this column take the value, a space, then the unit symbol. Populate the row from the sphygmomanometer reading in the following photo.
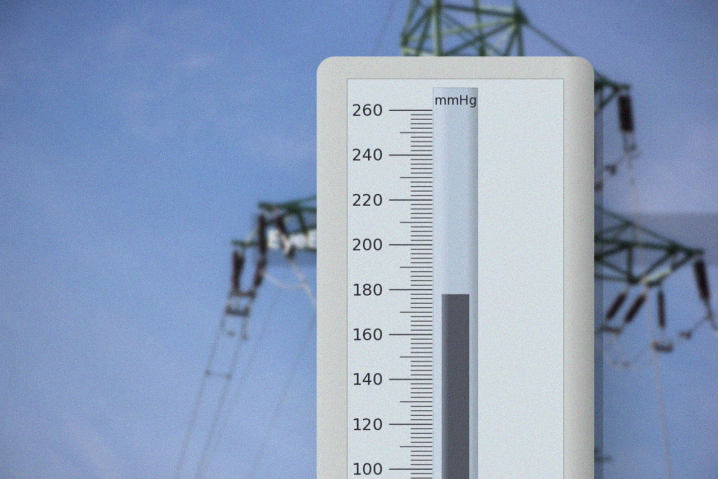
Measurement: 178 mmHg
